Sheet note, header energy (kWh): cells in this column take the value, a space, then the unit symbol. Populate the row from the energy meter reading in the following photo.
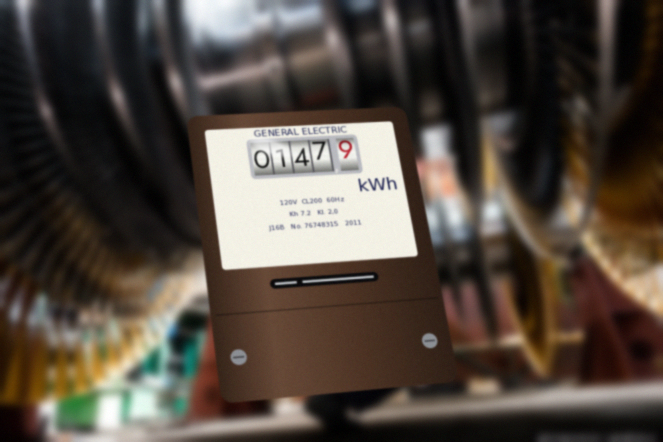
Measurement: 147.9 kWh
